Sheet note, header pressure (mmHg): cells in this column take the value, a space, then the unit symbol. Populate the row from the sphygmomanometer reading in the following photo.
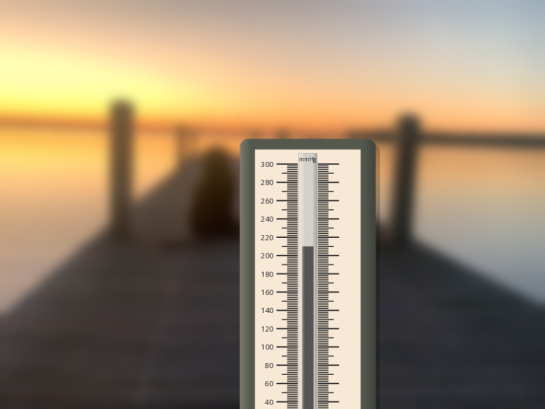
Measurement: 210 mmHg
